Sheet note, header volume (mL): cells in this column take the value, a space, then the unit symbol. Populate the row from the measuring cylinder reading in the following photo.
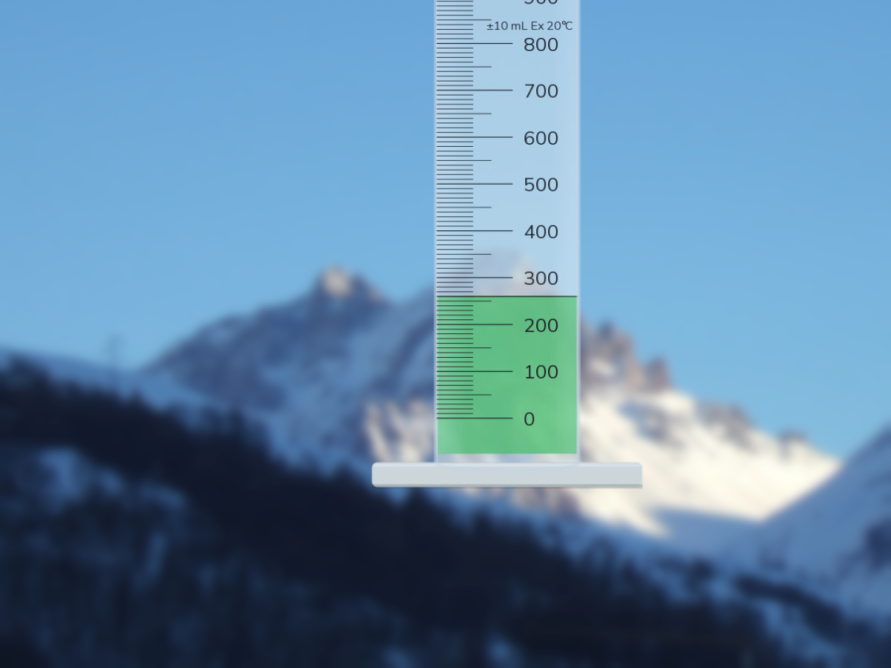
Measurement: 260 mL
